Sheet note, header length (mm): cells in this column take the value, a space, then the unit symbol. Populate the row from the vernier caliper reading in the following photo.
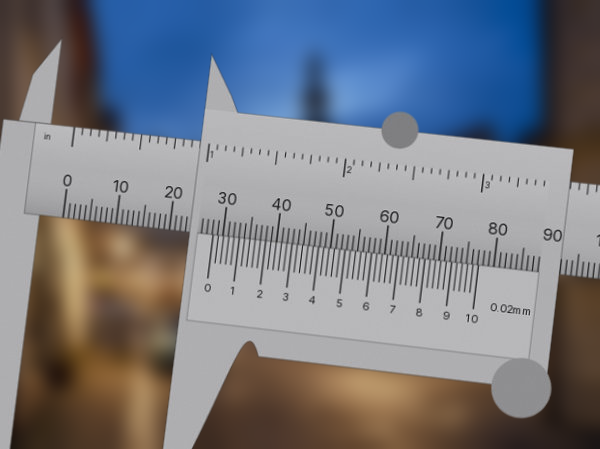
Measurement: 28.2 mm
